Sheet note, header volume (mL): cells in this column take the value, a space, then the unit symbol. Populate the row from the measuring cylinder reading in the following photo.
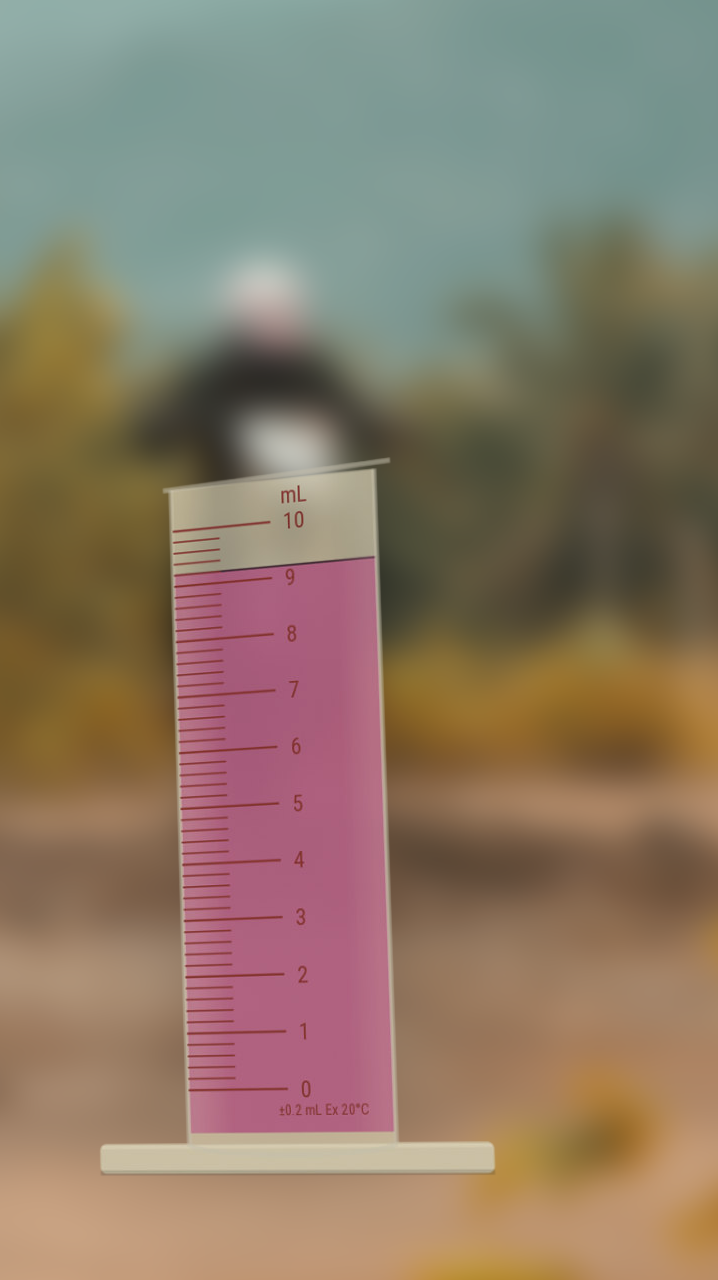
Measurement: 9.2 mL
